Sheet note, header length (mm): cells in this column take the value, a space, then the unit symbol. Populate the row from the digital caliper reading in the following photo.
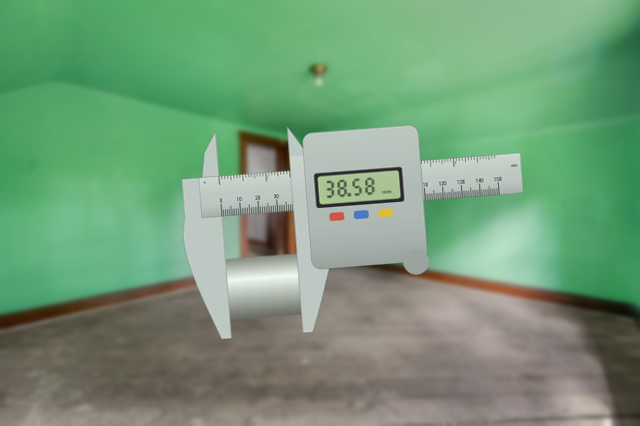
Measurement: 38.58 mm
